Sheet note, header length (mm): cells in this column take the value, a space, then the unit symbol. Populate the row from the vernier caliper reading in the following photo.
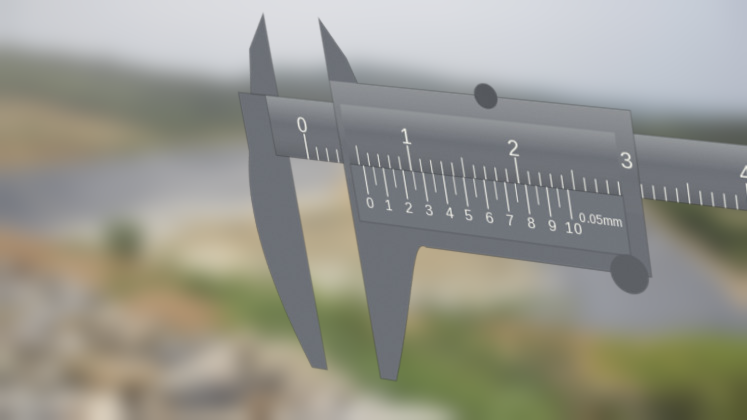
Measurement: 5.4 mm
